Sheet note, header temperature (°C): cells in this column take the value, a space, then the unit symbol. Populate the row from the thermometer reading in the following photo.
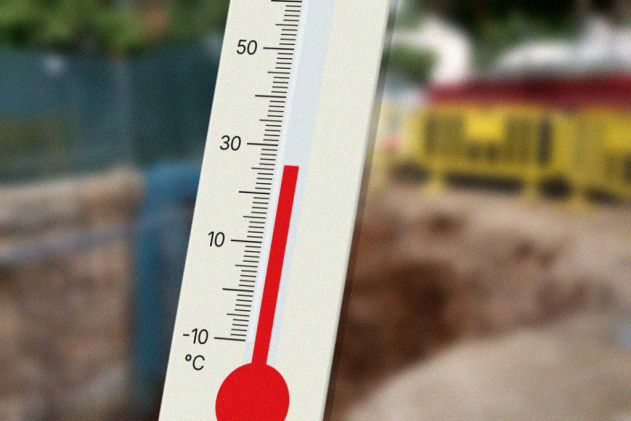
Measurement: 26 °C
